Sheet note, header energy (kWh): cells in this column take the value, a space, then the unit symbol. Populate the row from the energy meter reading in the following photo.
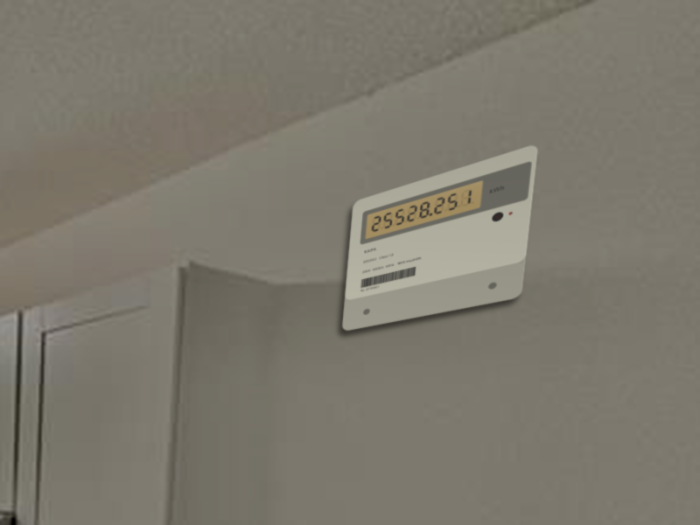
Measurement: 25528.251 kWh
